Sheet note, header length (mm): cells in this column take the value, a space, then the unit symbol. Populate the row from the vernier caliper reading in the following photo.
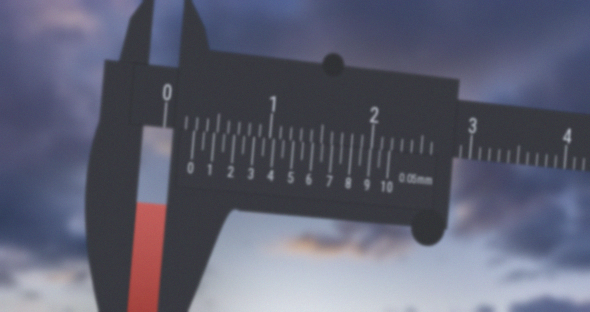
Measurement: 2.8 mm
